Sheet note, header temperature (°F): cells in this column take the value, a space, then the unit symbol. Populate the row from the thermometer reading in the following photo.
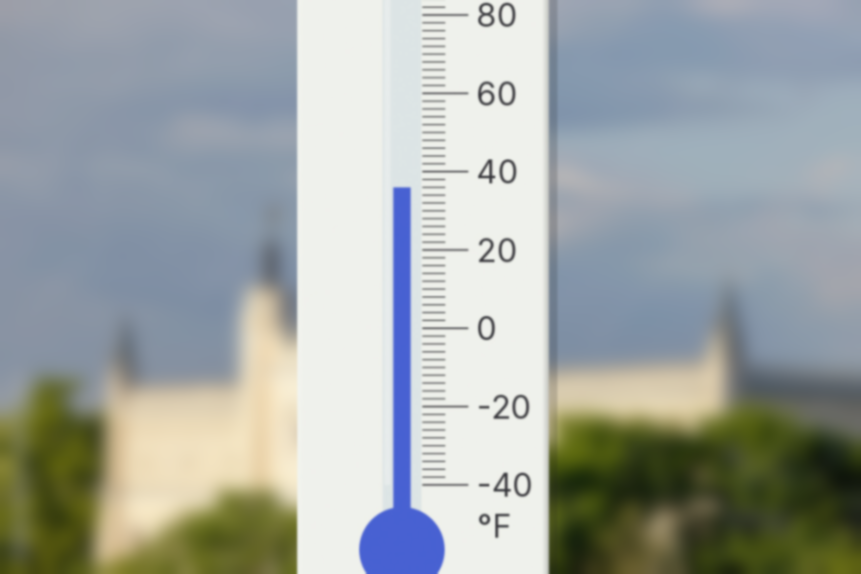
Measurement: 36 °F
